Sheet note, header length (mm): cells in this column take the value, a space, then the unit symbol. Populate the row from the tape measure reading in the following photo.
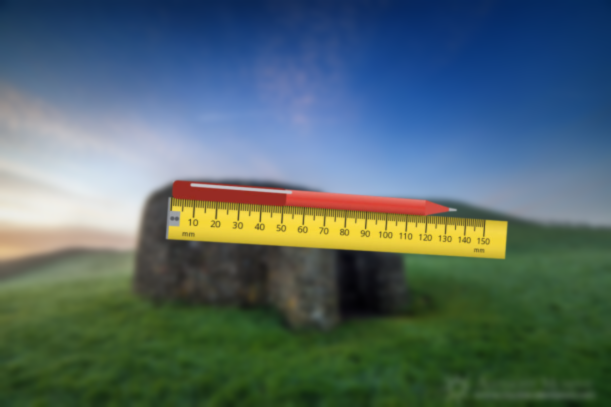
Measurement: 135 mm
